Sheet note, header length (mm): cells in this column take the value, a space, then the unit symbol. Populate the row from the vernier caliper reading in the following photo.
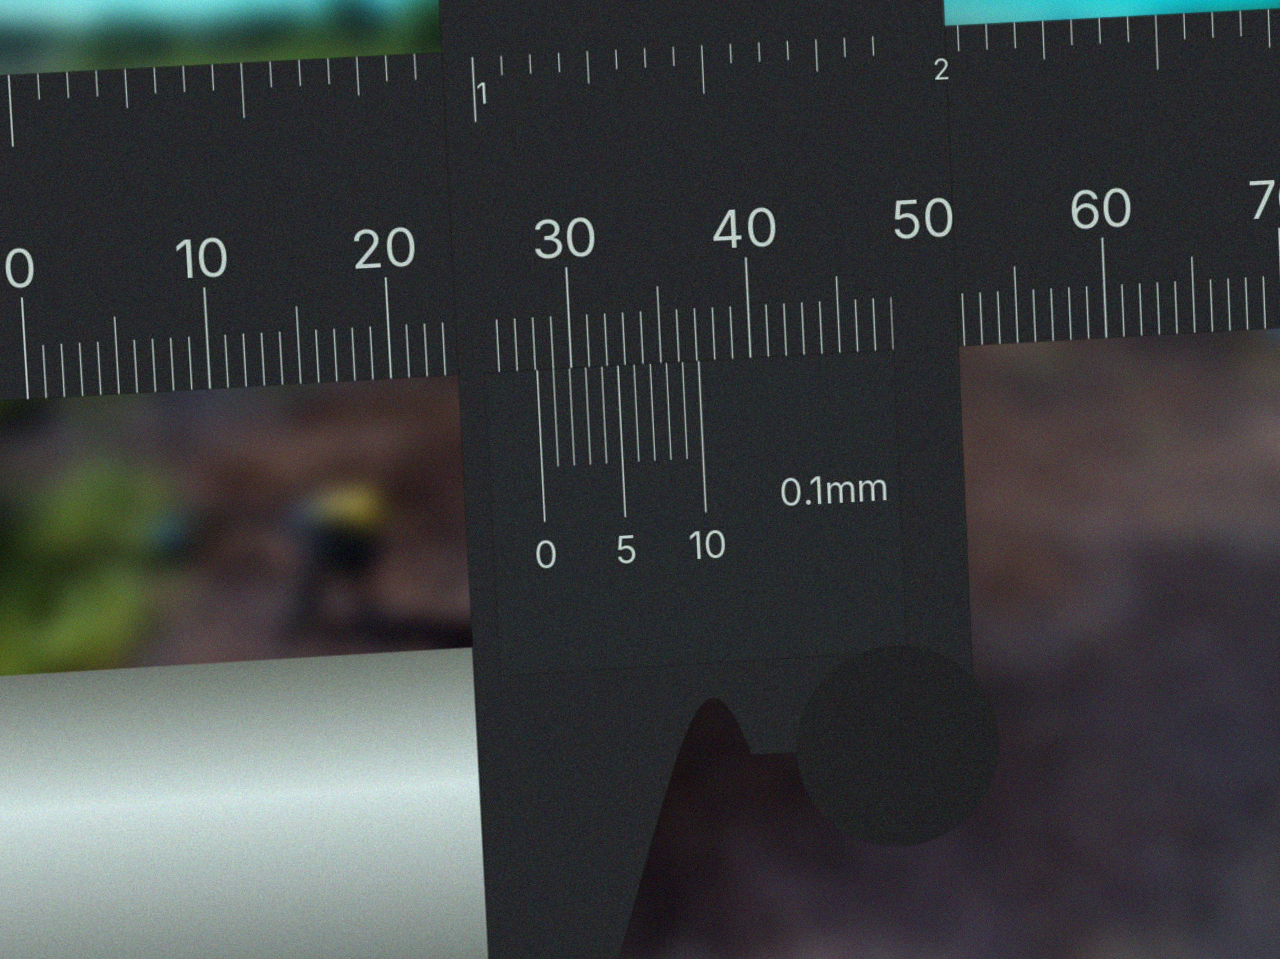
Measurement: 28.1 mm
